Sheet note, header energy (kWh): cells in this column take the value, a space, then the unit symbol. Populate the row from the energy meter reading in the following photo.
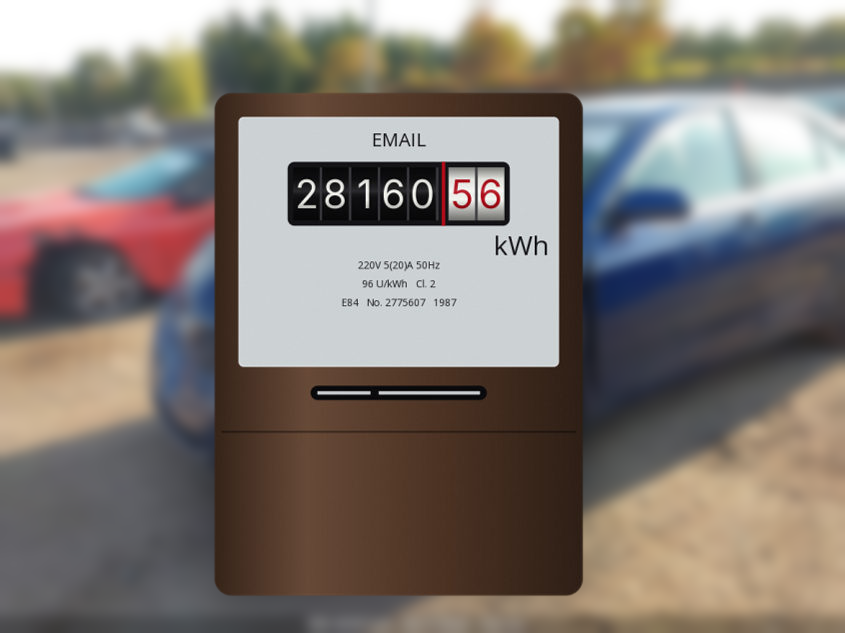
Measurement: 28160.56 kWh
